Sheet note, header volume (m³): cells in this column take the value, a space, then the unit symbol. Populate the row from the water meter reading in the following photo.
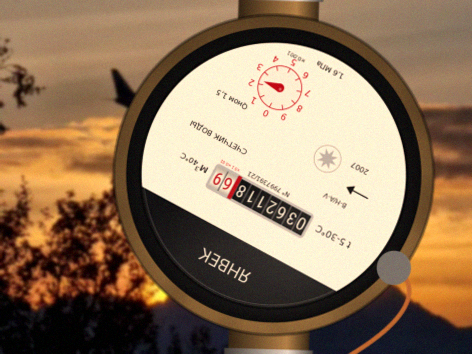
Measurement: 362118.692 m³
